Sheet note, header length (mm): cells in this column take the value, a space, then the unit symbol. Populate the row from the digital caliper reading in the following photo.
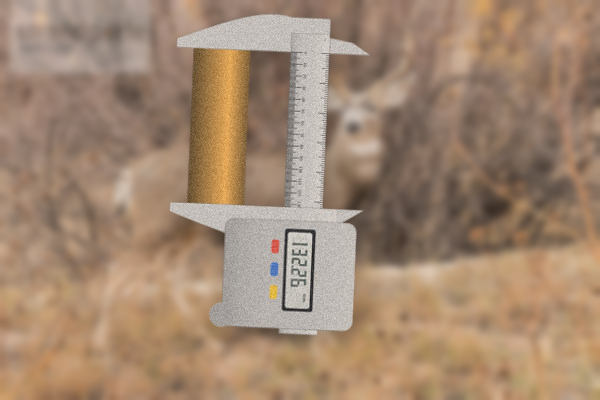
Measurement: 132.26 mm
